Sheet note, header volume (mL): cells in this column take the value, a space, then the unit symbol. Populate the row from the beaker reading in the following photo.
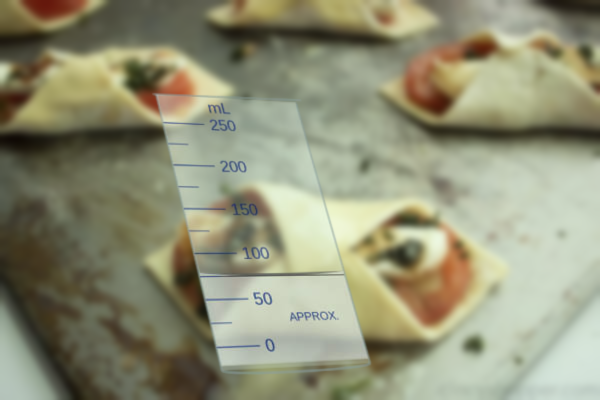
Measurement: 75 mL
